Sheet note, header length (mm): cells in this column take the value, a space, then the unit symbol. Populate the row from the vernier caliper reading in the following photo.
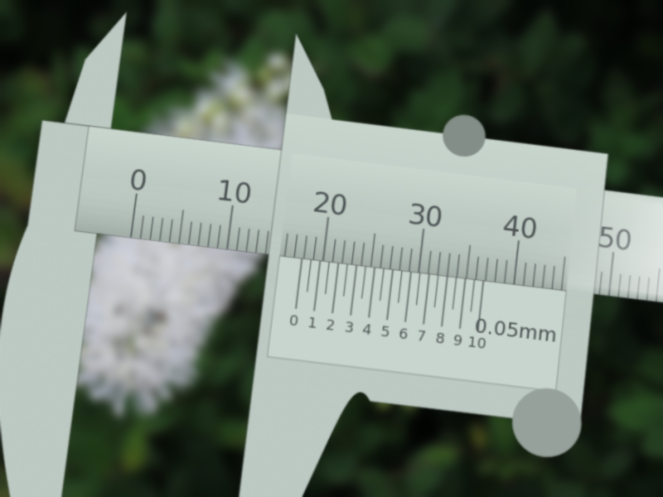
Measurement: 17.8 mm
